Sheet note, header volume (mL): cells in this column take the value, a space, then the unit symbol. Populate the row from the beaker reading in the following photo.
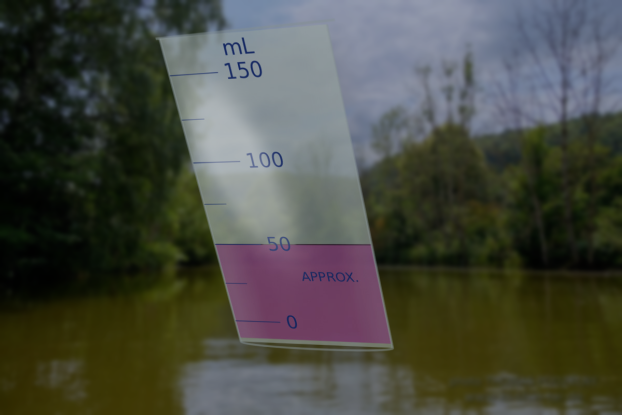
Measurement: 50 mL
